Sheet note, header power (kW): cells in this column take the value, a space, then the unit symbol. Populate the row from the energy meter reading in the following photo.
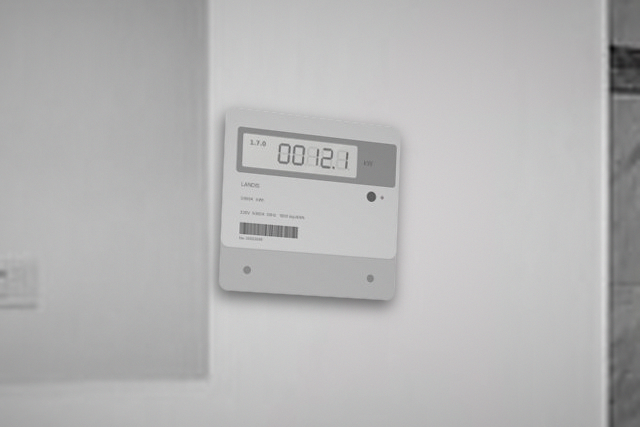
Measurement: 12.1 kW
